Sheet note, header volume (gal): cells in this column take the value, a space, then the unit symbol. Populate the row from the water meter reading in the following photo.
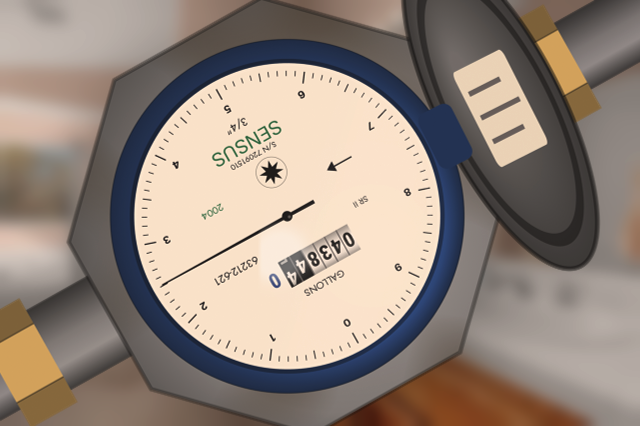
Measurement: 438442.5 gal
